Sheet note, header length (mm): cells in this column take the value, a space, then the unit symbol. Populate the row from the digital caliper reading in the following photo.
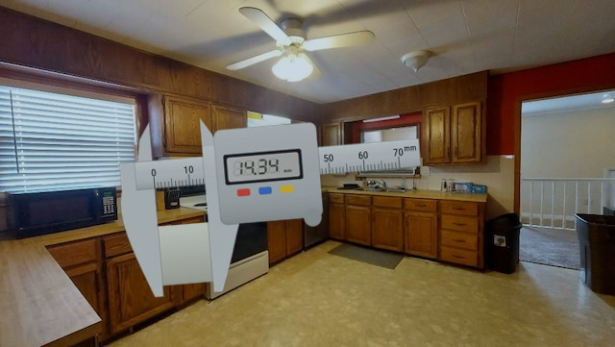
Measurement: 14.34 mm
